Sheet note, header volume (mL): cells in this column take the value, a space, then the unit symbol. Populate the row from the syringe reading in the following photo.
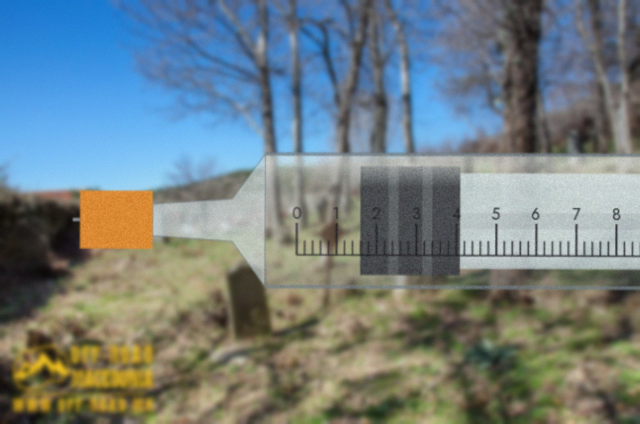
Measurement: 1.6 mL
